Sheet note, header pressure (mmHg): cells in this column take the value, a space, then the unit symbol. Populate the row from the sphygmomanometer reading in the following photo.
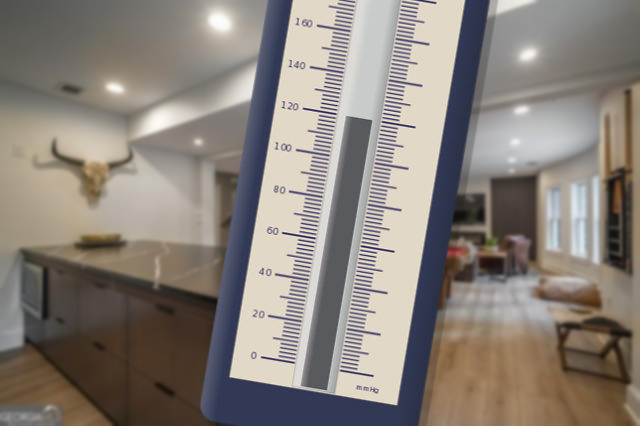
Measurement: 120 mmHg
